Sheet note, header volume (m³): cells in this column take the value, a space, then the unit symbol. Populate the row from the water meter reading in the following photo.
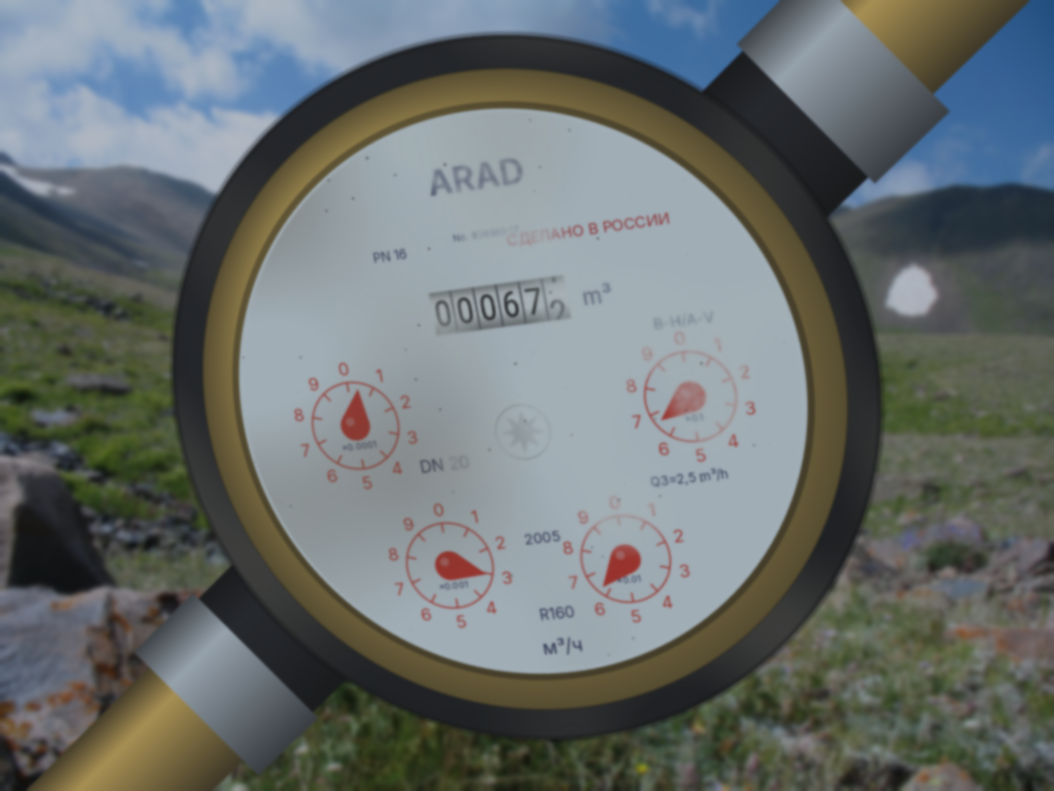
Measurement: 671.6630 m³
